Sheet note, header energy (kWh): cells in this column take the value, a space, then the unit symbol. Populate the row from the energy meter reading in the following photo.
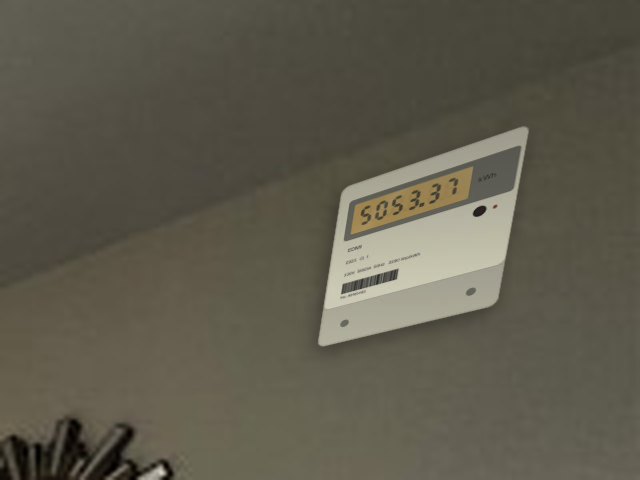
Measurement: 5053.37 kWh
